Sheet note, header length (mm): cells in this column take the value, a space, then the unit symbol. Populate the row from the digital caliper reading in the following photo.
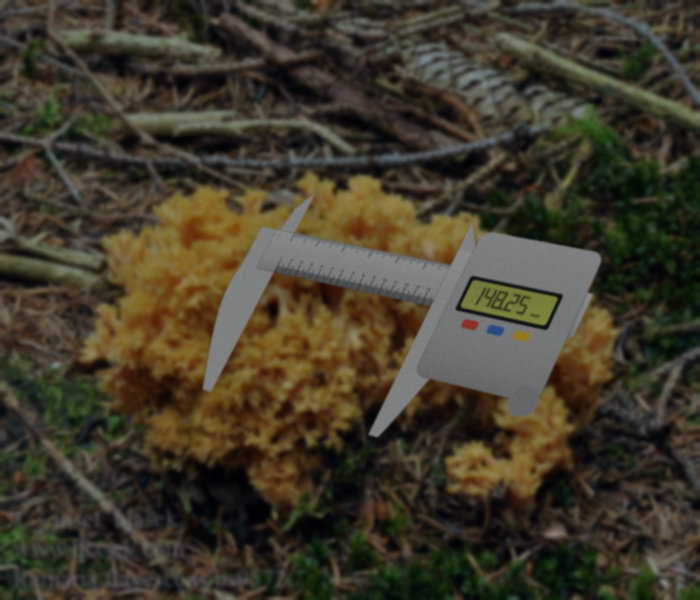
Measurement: 148.25 mm
